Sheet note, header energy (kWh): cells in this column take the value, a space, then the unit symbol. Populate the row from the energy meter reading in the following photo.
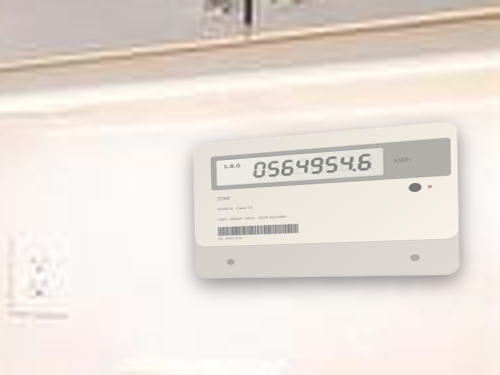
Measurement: 564954.6 kWh
